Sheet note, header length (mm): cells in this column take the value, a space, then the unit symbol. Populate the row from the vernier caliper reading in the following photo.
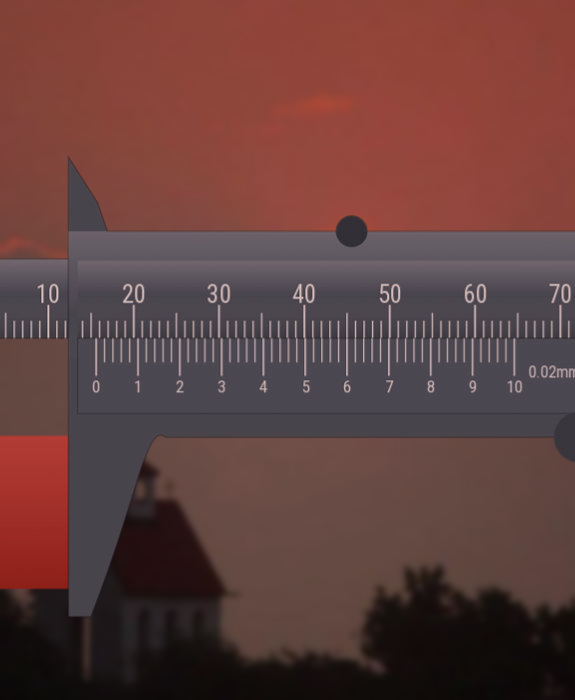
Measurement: 15.6 mm
